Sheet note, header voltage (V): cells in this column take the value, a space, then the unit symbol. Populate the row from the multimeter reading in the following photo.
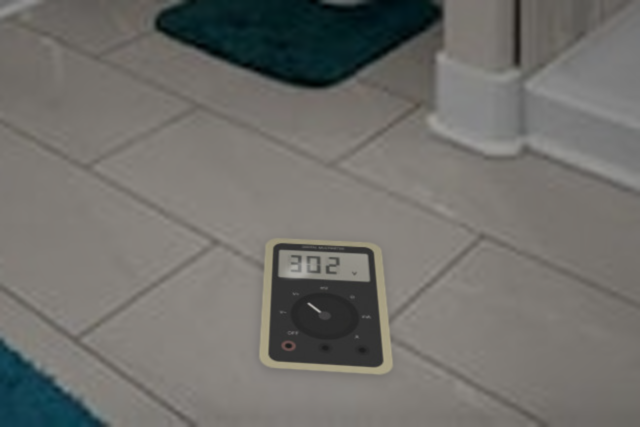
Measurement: 302 V
